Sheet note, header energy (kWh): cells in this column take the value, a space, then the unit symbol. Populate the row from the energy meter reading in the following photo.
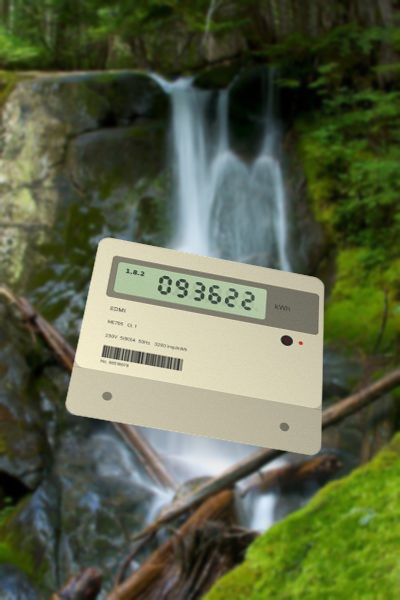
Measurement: 93622 kWh
